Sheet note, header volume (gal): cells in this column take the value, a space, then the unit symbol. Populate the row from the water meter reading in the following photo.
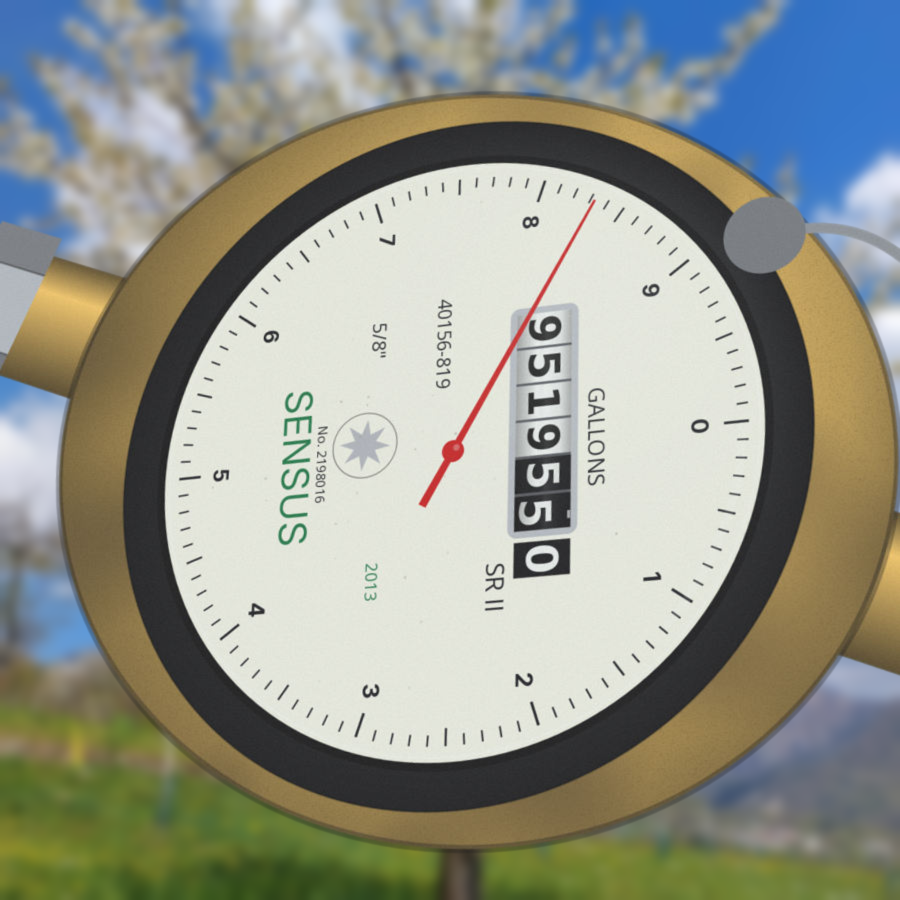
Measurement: 9519548.3 gal
